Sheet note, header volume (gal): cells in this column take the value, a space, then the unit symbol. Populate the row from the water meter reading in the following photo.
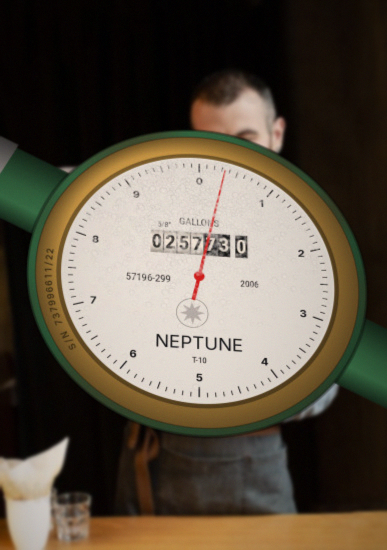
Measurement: 257730.3 gal
